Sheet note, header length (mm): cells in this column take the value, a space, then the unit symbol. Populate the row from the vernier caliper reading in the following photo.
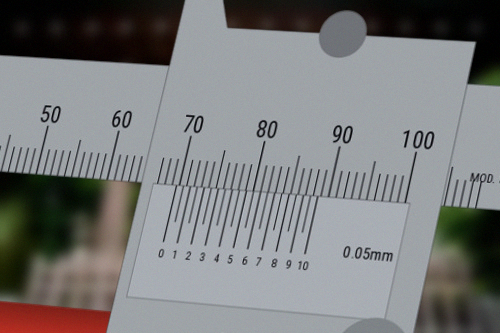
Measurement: 69.6 mm
